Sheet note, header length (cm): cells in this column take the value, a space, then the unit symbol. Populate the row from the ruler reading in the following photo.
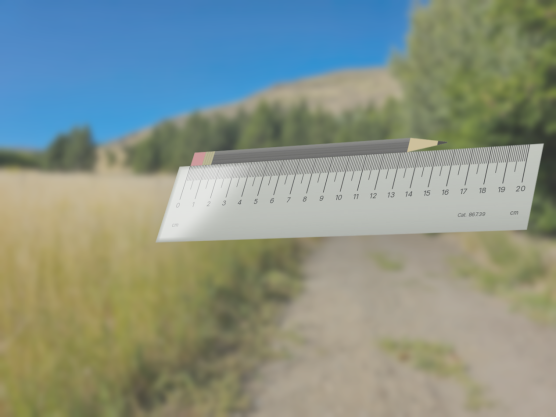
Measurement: 15.5 cm
